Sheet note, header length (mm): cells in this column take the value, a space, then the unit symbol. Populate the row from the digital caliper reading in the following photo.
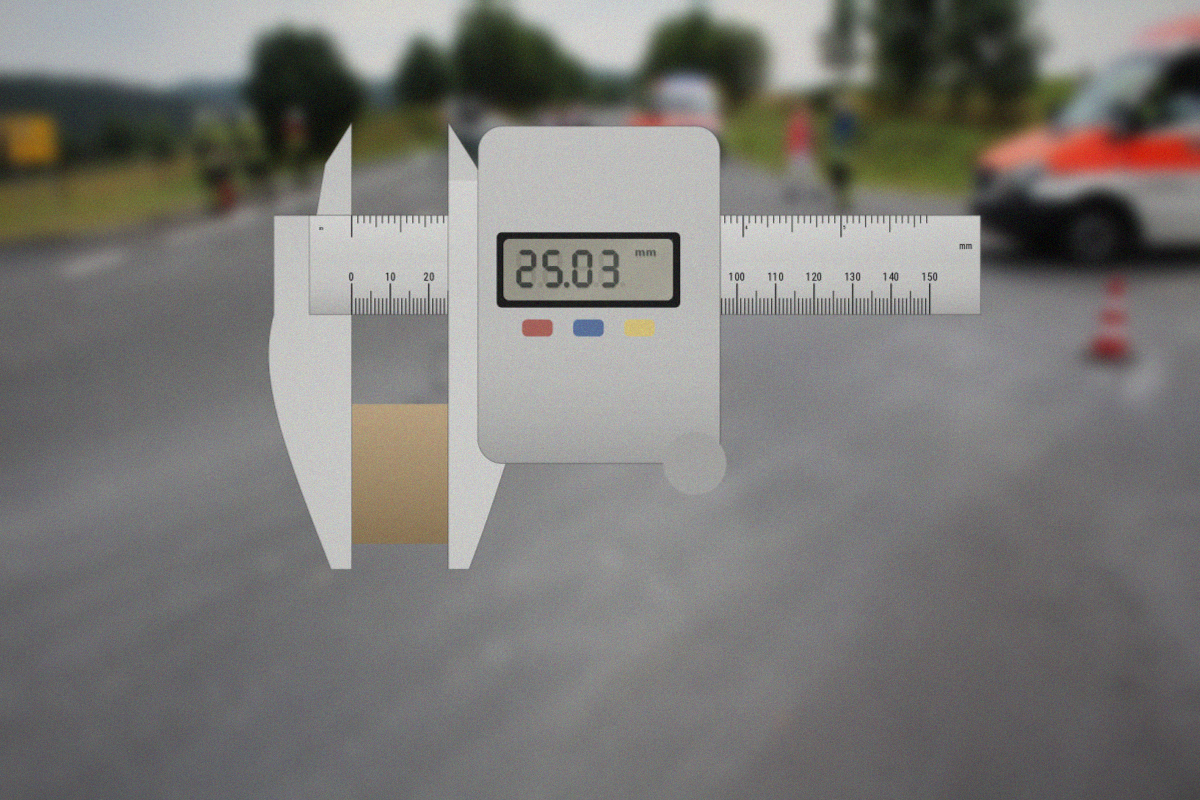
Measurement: 25.03 mm
